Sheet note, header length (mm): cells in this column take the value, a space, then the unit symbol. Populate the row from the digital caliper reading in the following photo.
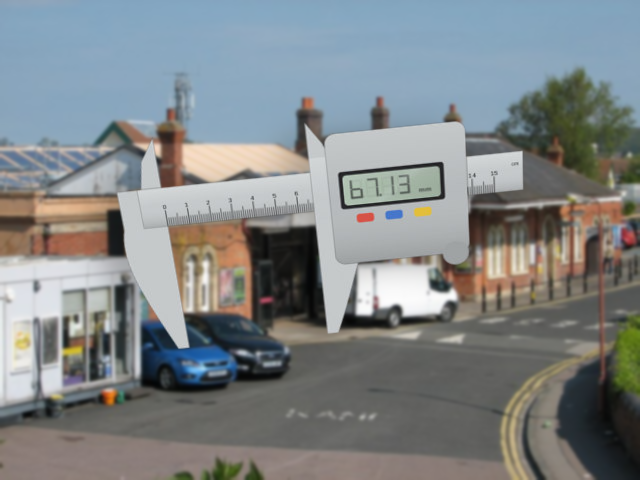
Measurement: 67.13 mm
